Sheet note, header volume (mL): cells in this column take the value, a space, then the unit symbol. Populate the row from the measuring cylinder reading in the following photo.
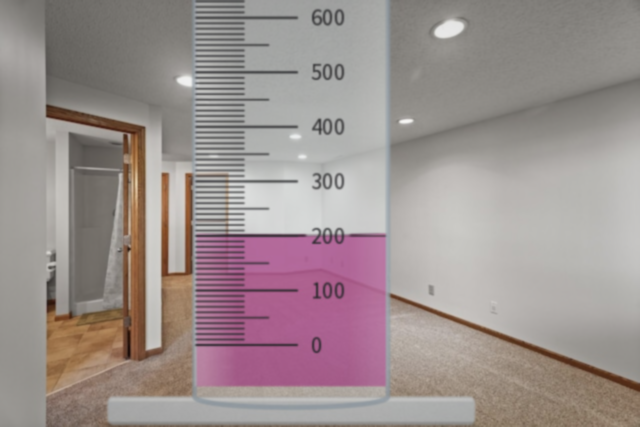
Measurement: 200 mL
